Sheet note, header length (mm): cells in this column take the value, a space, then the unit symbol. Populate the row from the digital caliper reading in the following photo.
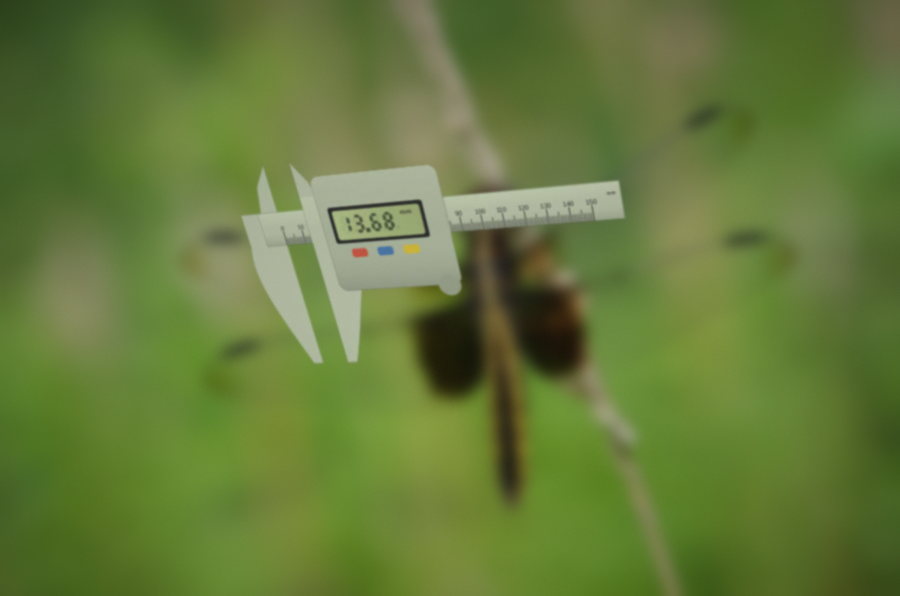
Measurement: 13.68 mm
